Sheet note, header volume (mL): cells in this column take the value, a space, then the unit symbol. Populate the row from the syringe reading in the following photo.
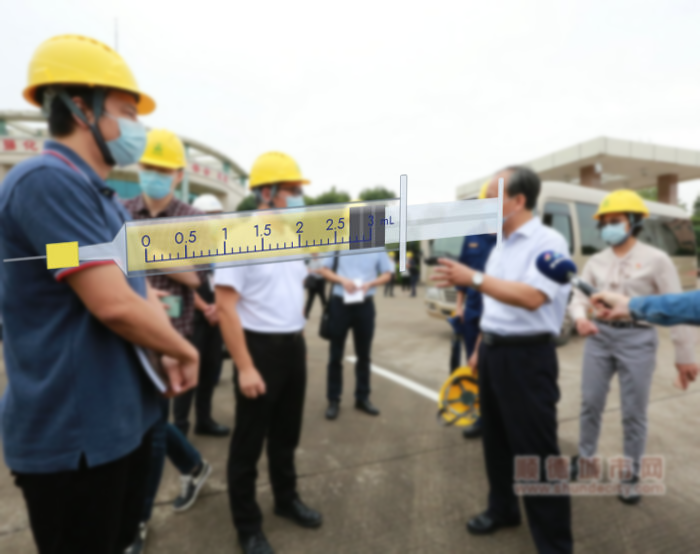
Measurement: 2.7 mL
